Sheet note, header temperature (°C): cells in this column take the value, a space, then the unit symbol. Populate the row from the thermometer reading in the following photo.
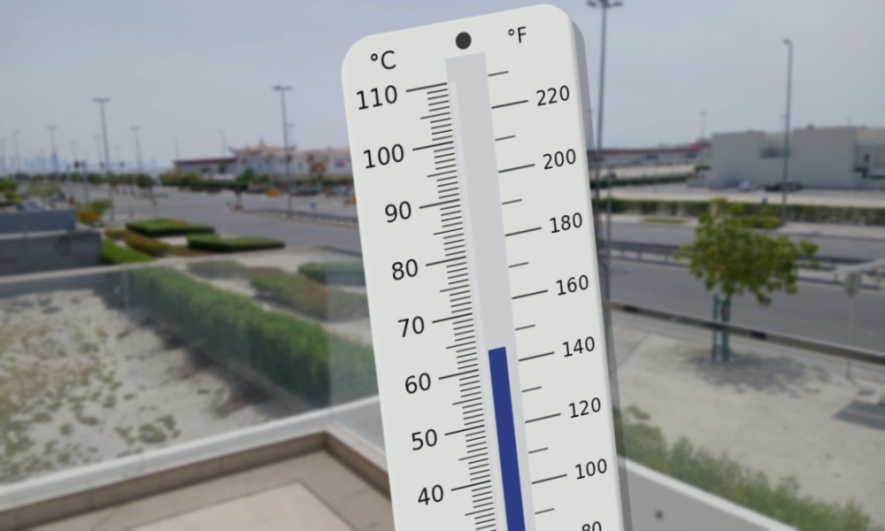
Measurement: 63 °C
